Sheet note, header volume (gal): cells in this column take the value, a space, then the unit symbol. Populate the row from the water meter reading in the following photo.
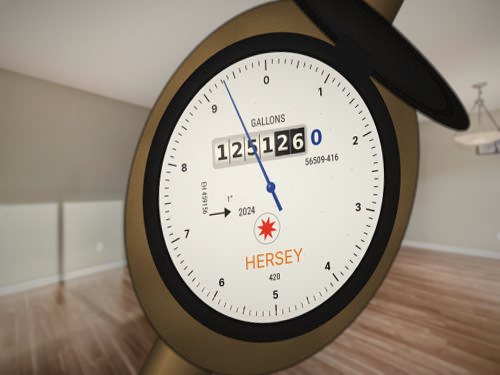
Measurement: 1251259.3 gal
